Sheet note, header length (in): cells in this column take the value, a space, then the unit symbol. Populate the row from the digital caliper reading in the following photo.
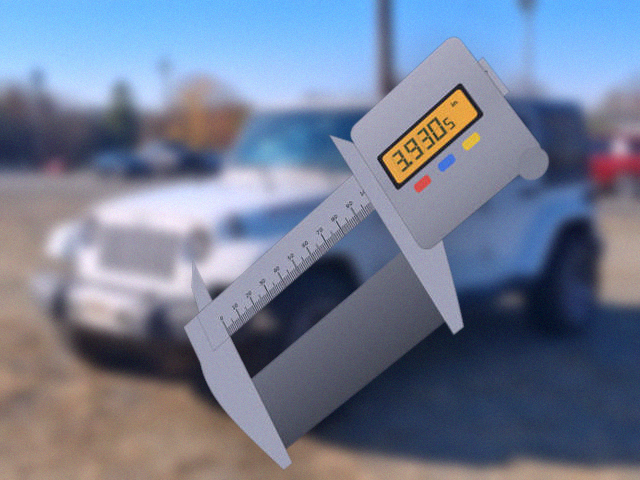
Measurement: 3.9305 in
